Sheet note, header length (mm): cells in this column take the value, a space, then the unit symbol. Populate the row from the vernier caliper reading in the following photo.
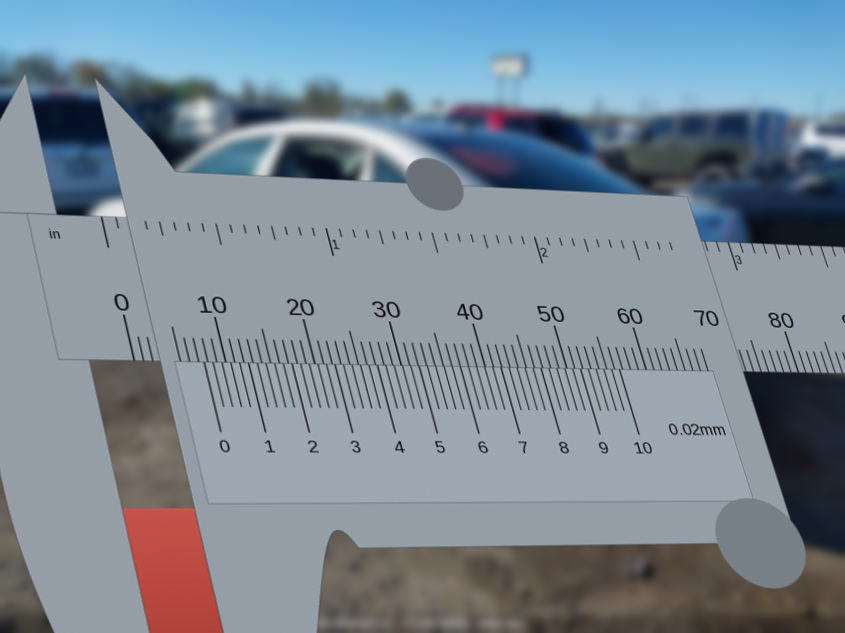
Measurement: 7.6 mm
